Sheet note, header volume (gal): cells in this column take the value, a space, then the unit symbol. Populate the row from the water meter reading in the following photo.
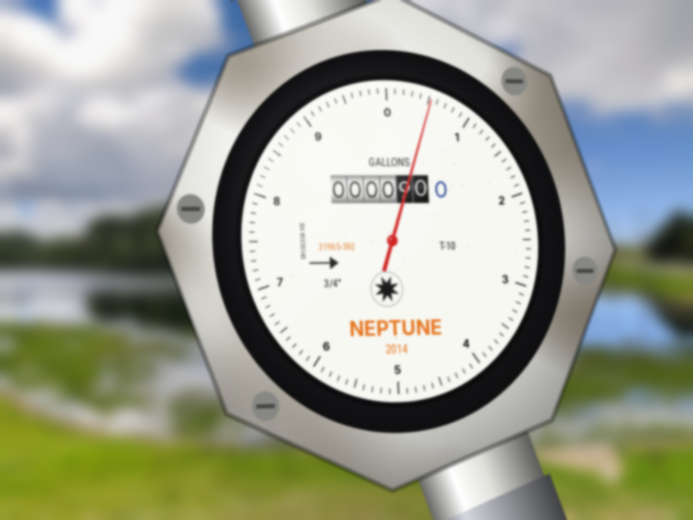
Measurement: 900.5 gal
